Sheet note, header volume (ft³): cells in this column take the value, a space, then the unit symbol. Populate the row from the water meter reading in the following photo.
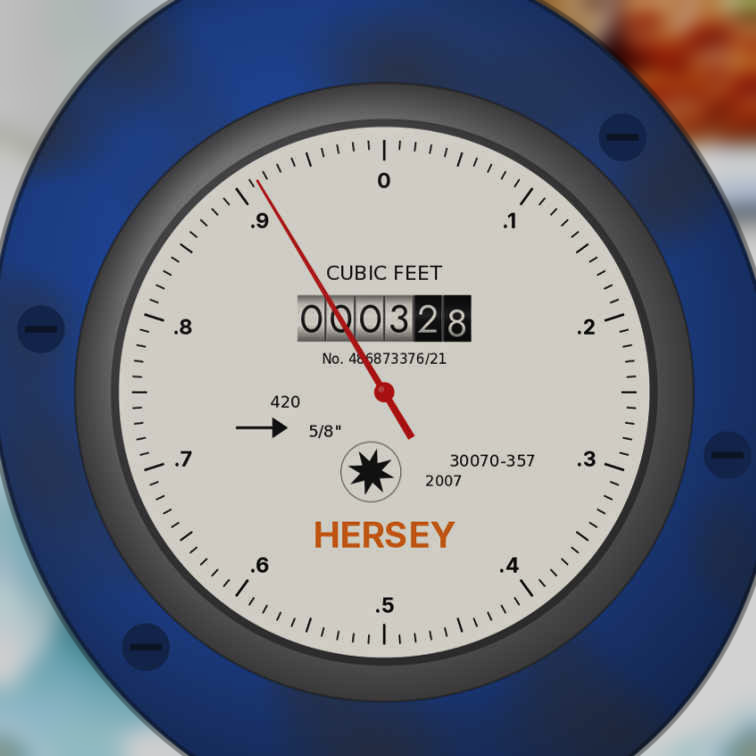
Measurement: 327.91 ft³
